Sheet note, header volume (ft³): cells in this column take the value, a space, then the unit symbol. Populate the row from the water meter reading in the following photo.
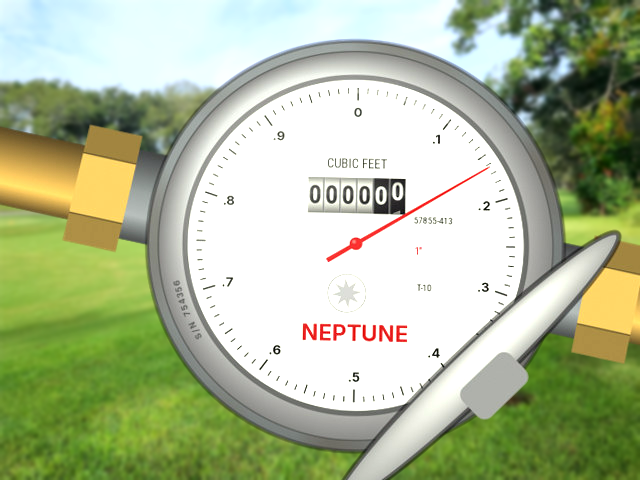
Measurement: 0.16 ft³
